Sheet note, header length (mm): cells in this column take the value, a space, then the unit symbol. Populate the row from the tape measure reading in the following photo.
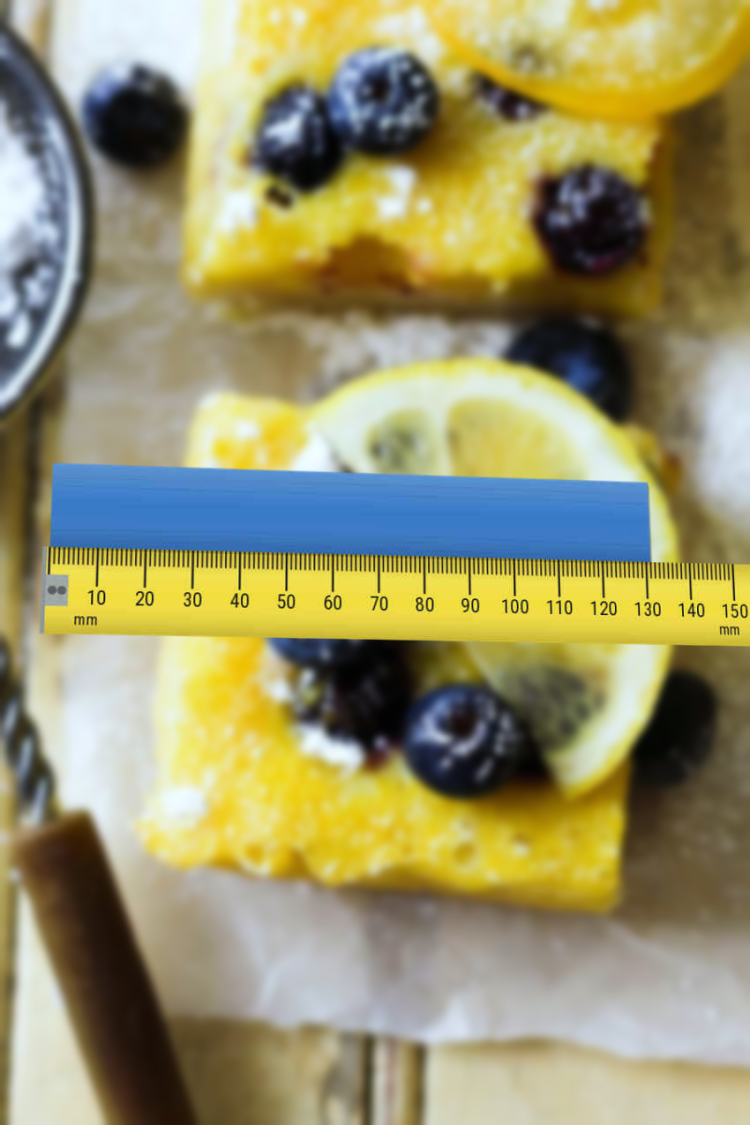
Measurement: 131 mm
